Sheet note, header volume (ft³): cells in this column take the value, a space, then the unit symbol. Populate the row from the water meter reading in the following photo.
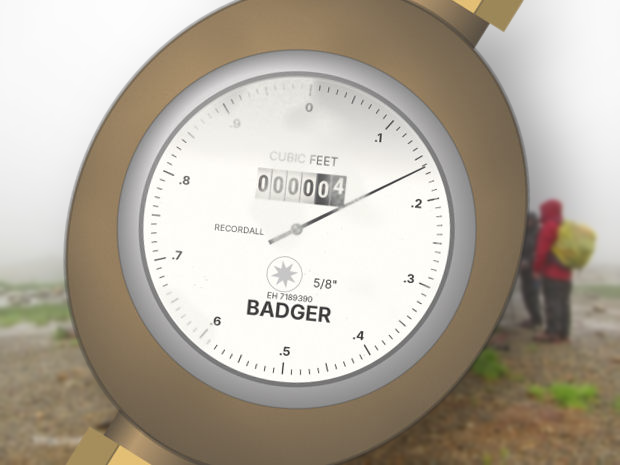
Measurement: 4.16 ft³
